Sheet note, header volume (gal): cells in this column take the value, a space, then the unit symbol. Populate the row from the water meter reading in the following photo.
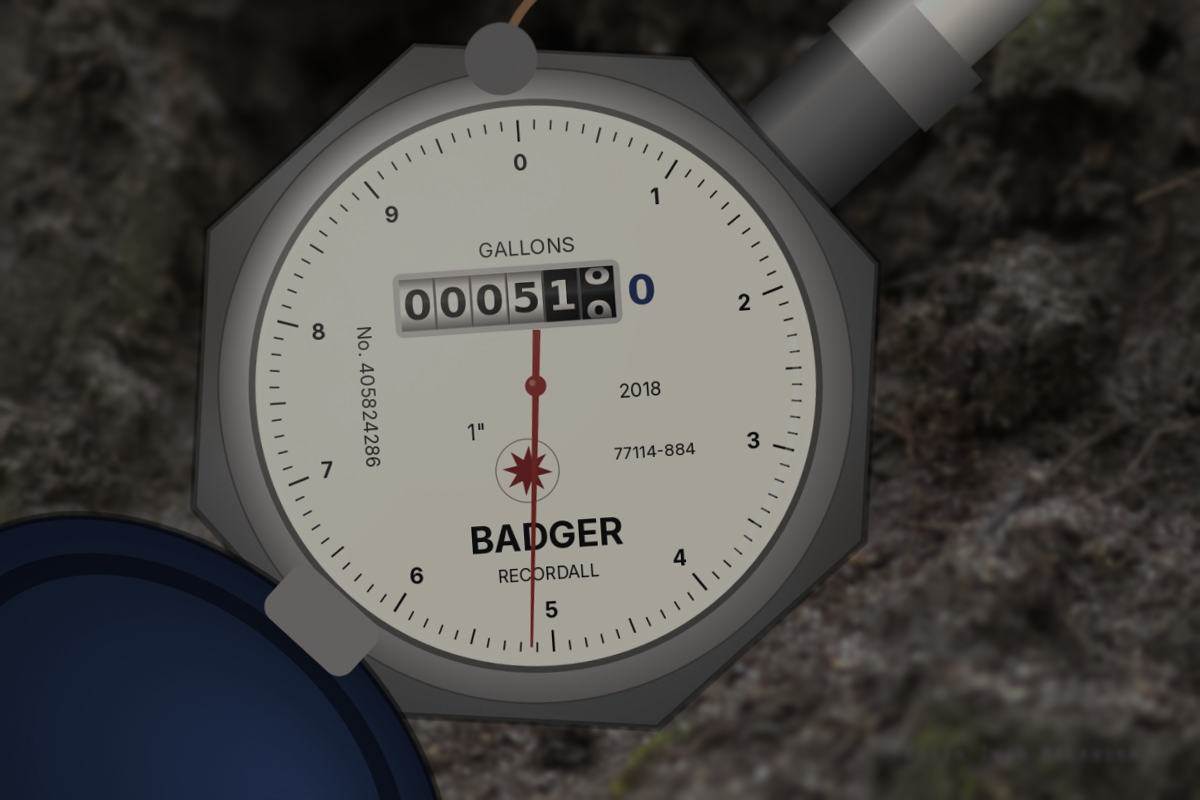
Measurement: 5185.1 gal
